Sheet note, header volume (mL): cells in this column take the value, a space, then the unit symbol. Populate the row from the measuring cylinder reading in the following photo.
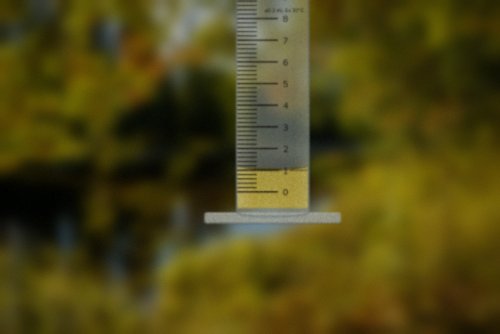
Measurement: 1 mL
